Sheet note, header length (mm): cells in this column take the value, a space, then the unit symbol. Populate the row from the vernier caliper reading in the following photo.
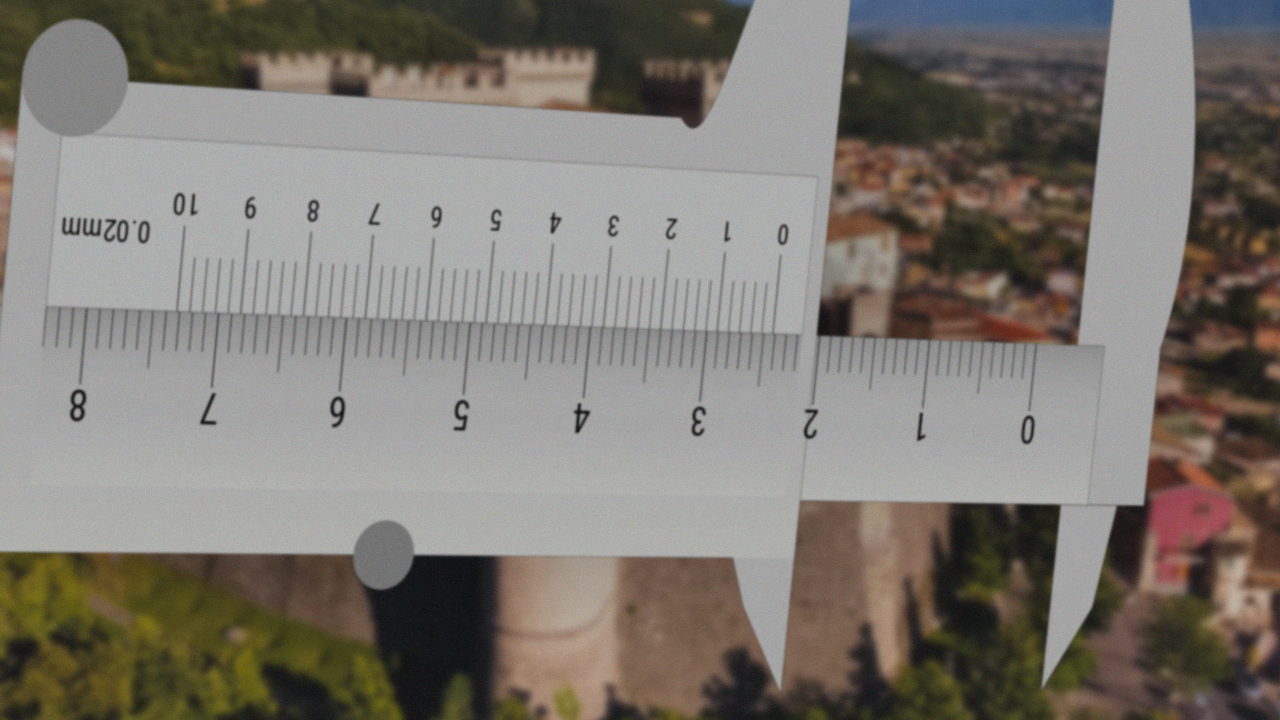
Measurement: 24.2 mm
